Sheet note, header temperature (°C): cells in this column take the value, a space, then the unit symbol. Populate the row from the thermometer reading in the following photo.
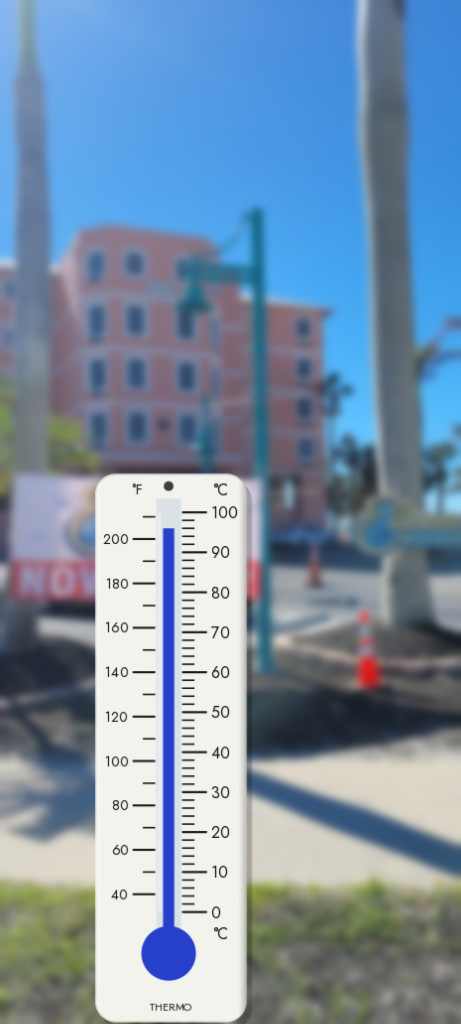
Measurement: 96 °C
